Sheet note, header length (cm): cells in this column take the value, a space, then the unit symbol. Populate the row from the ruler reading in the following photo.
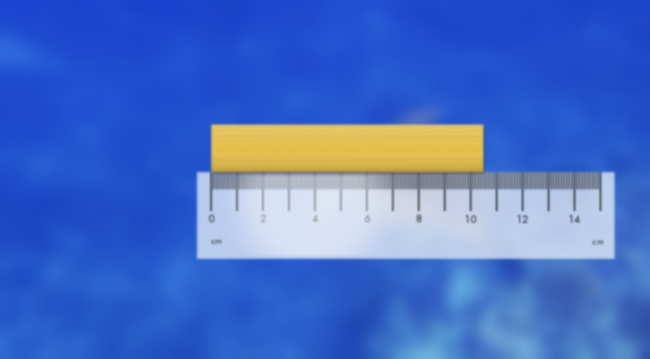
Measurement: 10.5 cm
